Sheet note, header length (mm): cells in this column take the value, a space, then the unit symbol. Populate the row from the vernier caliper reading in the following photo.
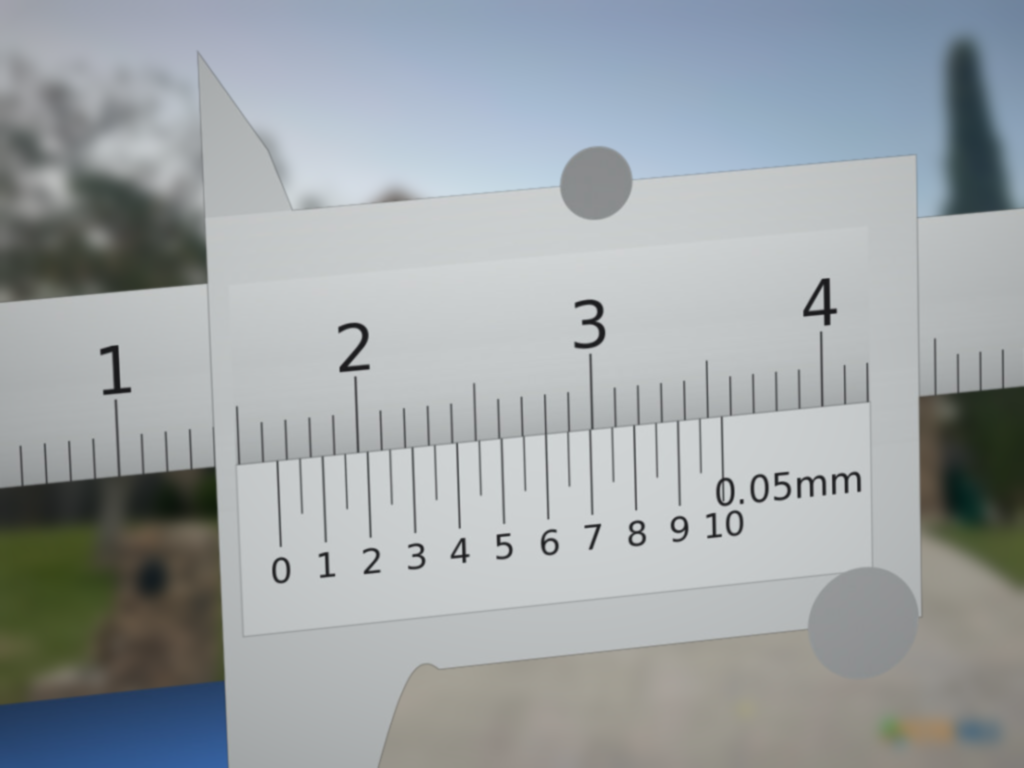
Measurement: 16.6 mm
